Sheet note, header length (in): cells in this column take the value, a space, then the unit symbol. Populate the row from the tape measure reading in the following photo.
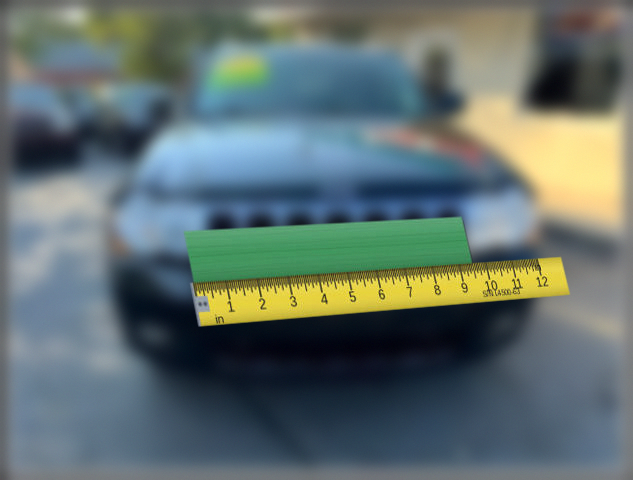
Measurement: 9.5 in
